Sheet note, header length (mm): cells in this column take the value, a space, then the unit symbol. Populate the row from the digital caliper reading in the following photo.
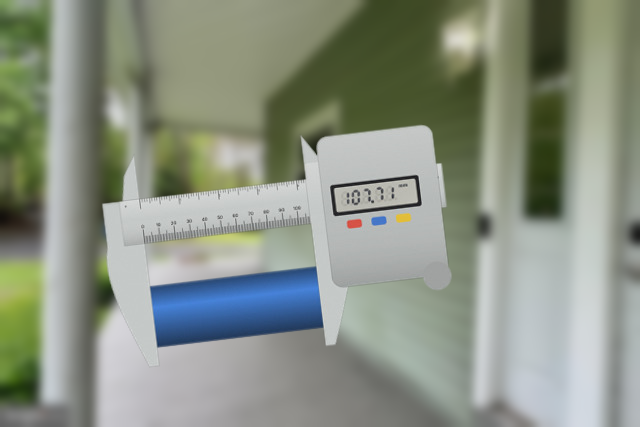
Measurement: 107.71 mm
